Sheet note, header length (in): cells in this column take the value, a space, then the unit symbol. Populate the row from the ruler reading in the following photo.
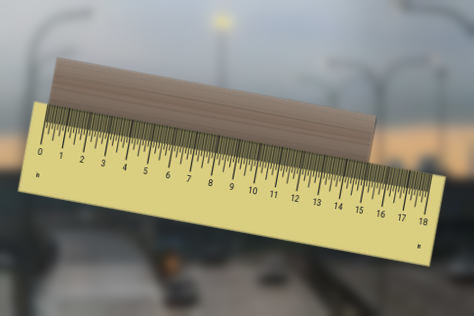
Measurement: 15 in
